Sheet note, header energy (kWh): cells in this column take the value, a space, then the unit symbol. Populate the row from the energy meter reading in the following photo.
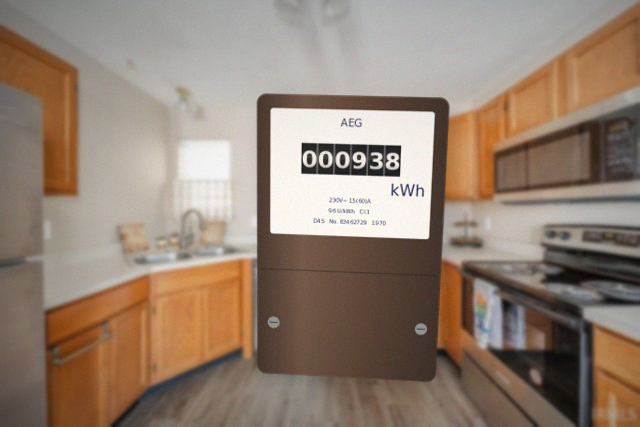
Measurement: 938 kWh
